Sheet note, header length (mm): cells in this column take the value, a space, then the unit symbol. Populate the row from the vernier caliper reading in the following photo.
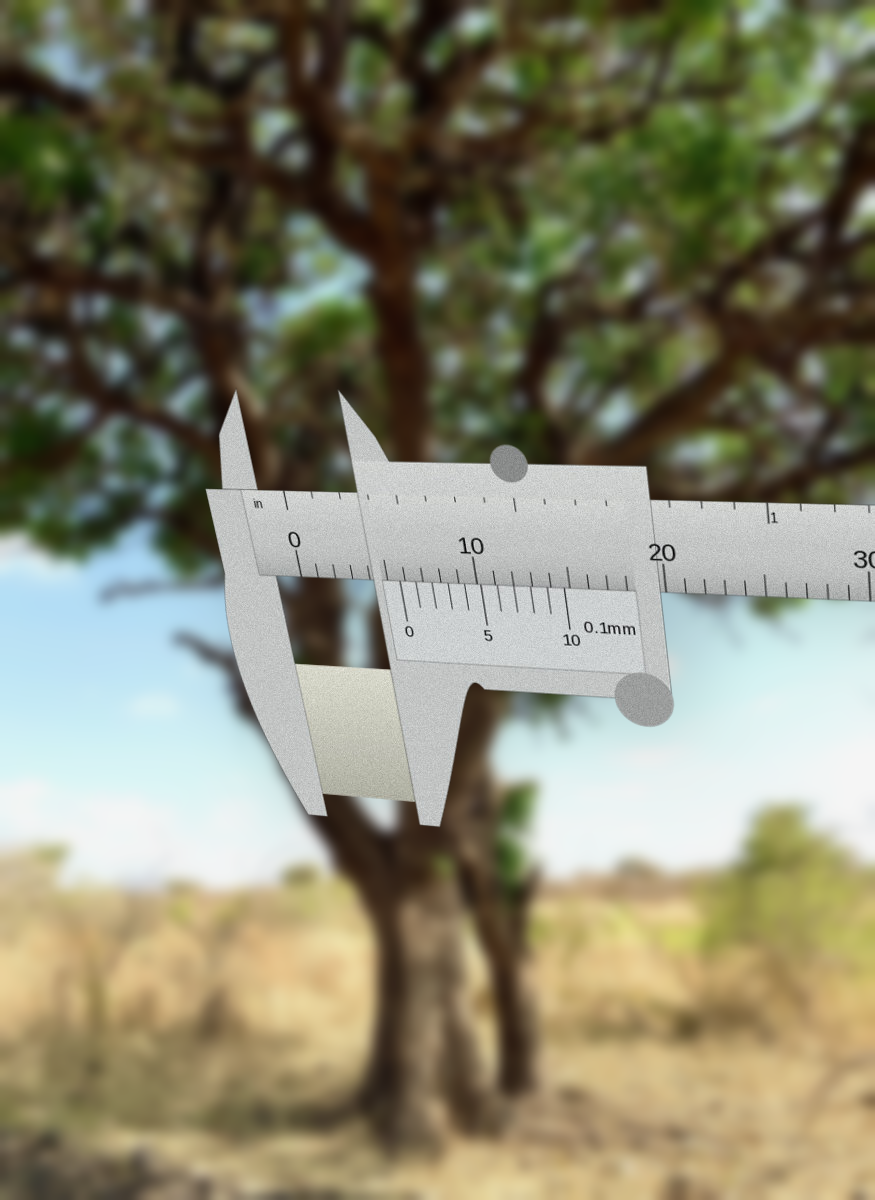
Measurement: 5.7 mm
